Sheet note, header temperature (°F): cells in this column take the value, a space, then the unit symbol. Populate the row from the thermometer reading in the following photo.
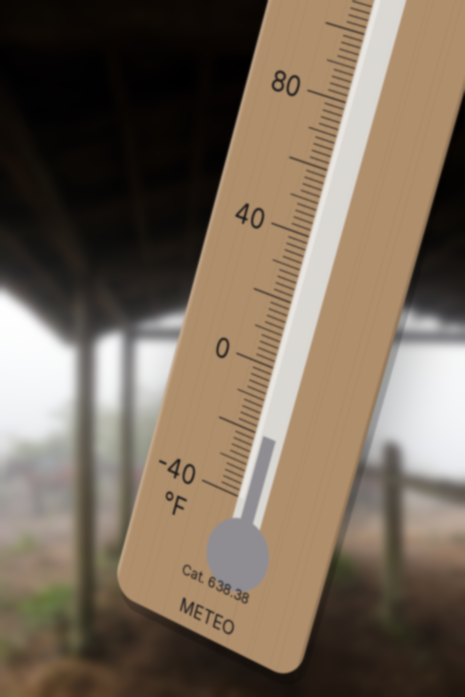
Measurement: -20 °F
